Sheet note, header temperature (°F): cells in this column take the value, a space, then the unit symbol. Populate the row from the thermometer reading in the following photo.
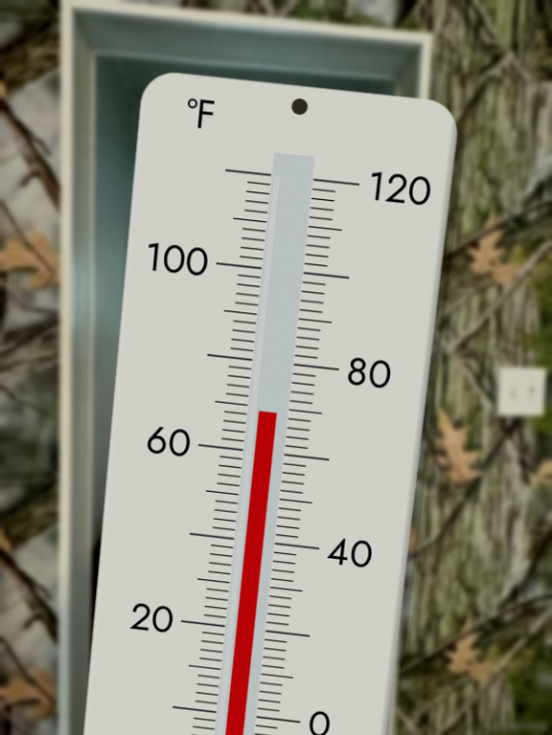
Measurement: 69 °F
